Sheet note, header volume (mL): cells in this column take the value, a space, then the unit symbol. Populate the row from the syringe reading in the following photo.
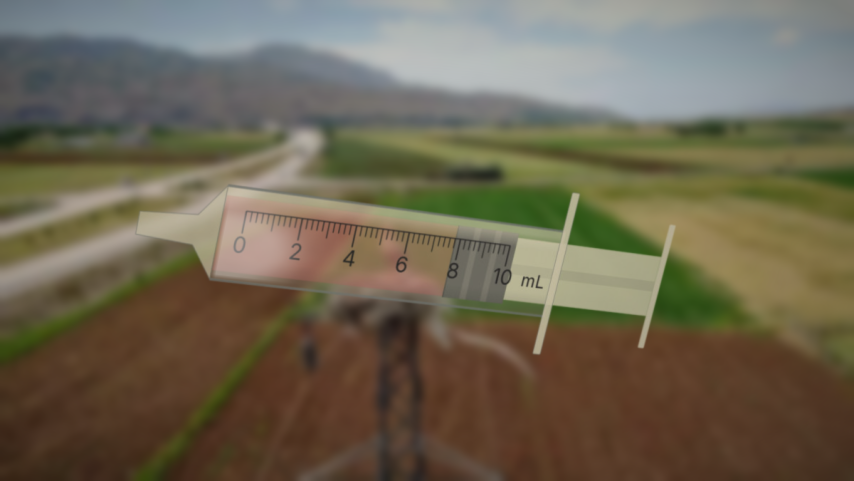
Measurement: 7.8 mL
